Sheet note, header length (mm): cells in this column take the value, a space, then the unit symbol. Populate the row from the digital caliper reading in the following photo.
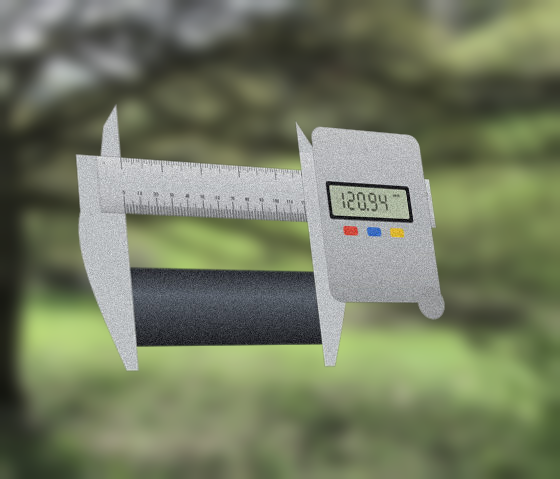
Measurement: 120.94 mm
